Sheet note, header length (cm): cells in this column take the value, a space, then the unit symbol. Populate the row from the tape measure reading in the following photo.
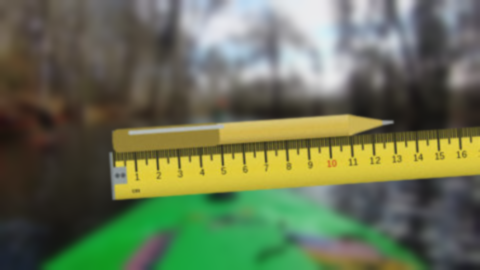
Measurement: 13 cm
